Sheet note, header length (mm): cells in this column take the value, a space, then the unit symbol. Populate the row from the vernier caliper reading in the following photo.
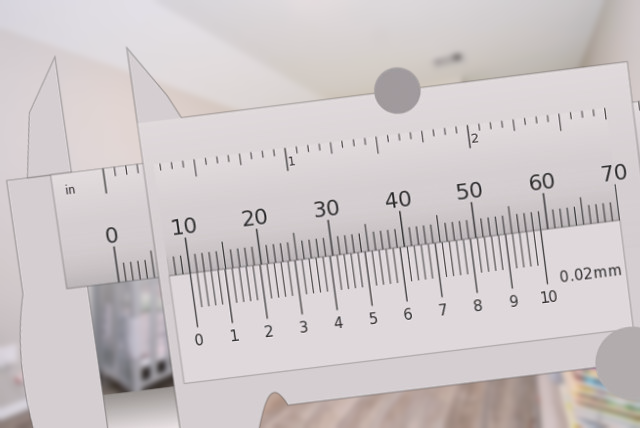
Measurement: 10.0 mm
